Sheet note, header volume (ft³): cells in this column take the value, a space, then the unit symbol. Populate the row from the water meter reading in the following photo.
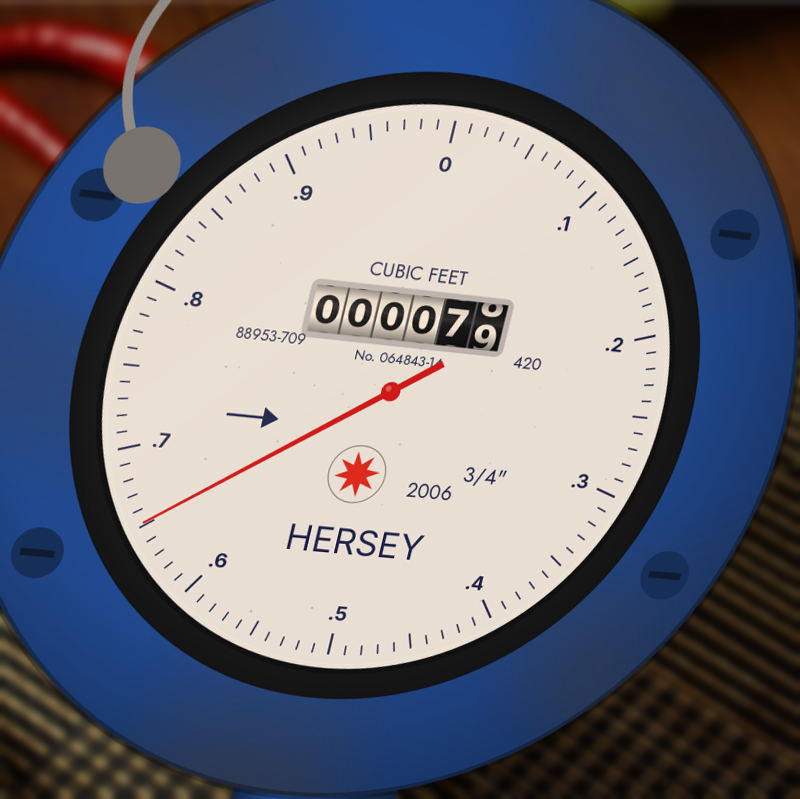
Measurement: 78.65 ft³
